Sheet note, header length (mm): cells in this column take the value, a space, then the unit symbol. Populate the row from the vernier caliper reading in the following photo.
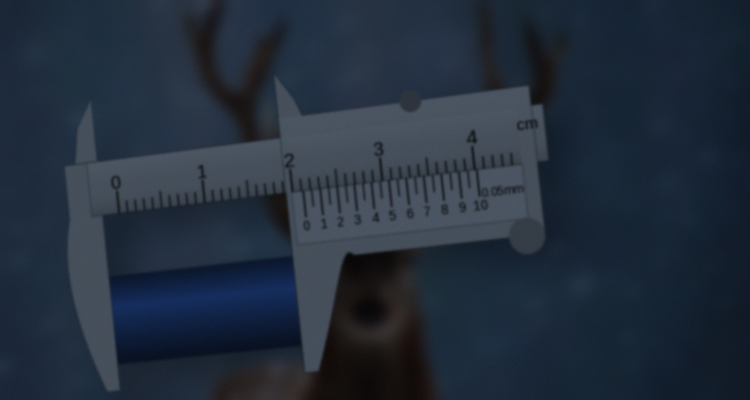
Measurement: 21.2 mm
